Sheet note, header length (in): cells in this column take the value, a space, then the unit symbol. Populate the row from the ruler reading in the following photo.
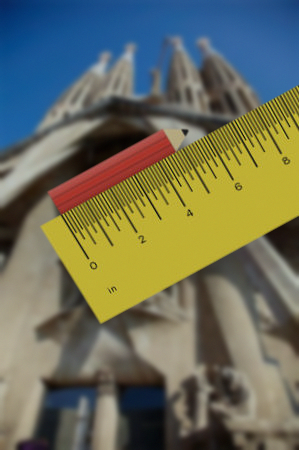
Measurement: 5.5 in
